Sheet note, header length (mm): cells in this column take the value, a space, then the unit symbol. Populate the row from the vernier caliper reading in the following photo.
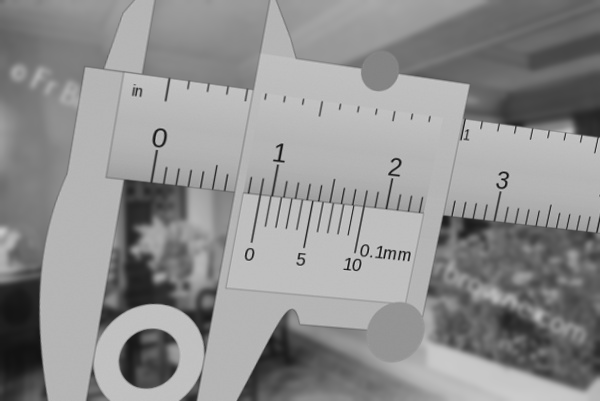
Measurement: 9.0 mm
